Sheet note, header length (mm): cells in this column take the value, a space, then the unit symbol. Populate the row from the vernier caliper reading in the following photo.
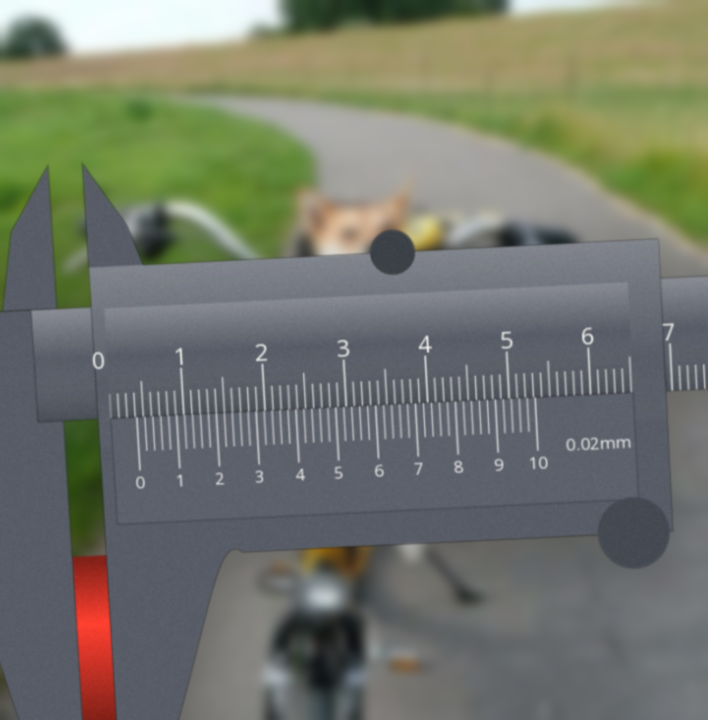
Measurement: 4.2 mm
